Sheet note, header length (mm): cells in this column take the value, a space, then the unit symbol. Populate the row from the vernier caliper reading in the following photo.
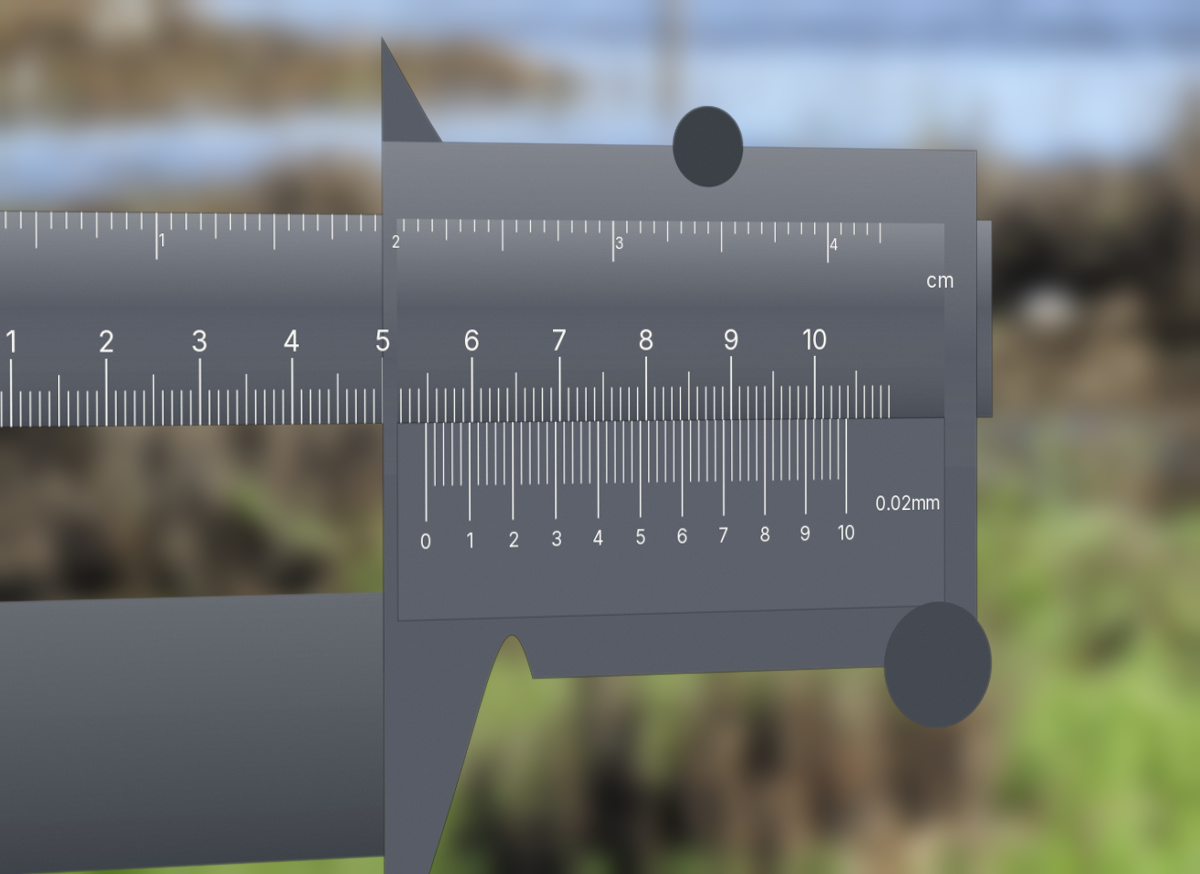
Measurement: 54.8 mm
